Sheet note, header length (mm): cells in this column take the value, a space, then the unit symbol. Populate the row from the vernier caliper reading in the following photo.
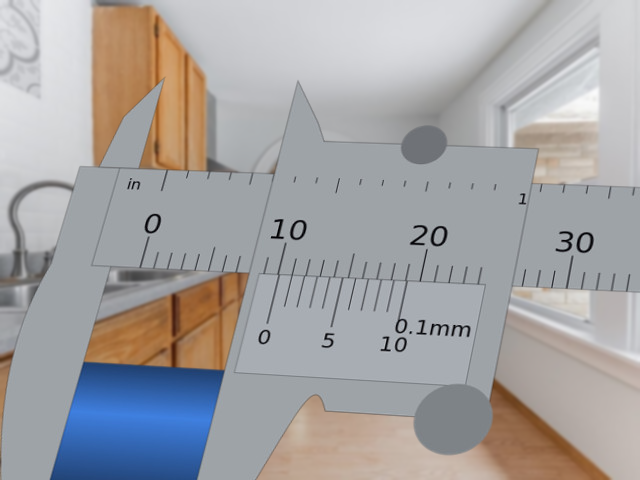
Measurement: 10.1 mm
